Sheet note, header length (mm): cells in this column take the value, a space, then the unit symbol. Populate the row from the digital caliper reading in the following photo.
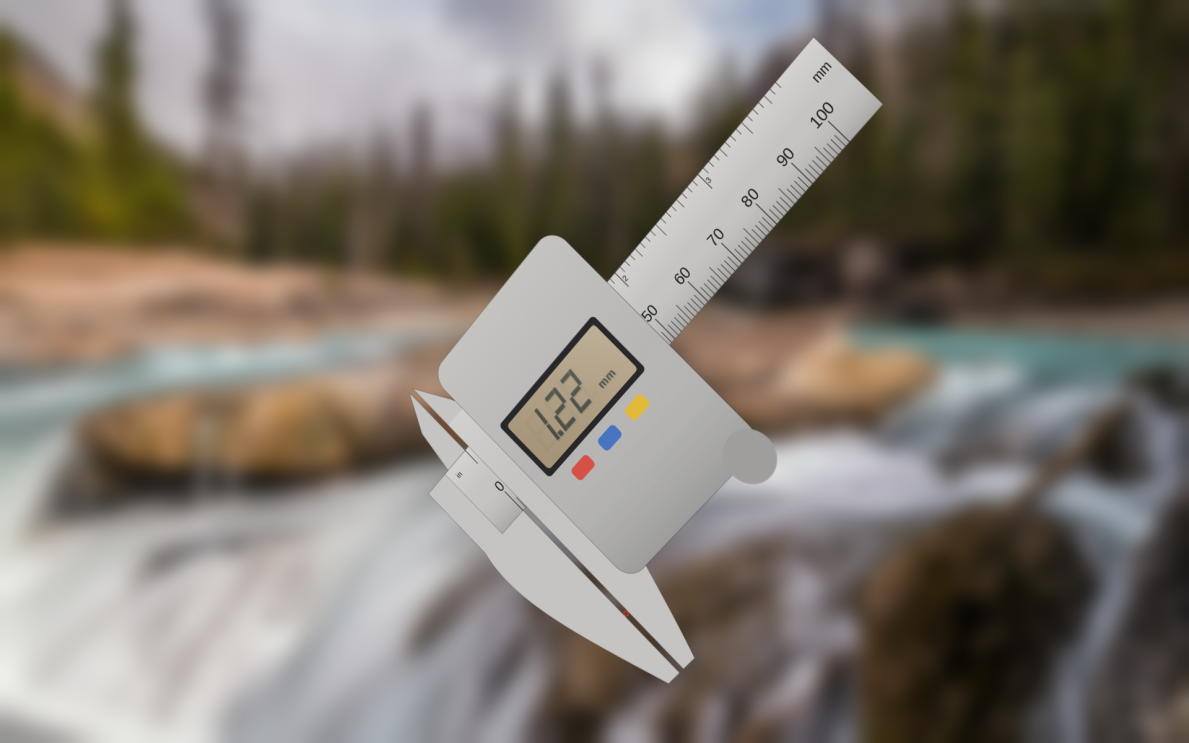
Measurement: 1.22 mm
